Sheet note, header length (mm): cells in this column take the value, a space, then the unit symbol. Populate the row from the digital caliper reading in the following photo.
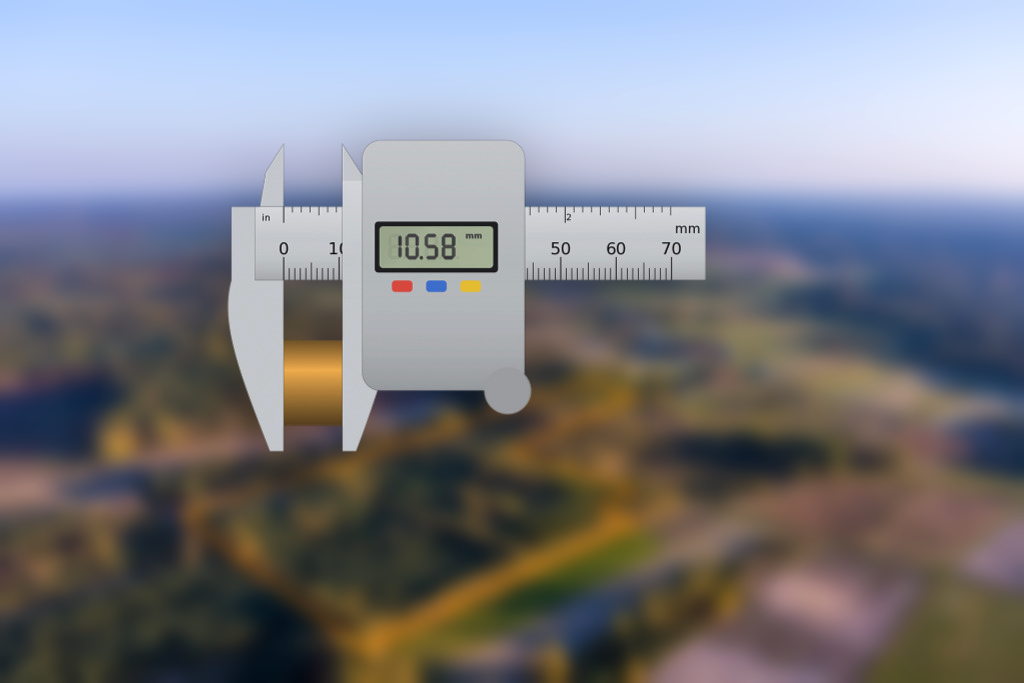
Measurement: 10.58 mm
